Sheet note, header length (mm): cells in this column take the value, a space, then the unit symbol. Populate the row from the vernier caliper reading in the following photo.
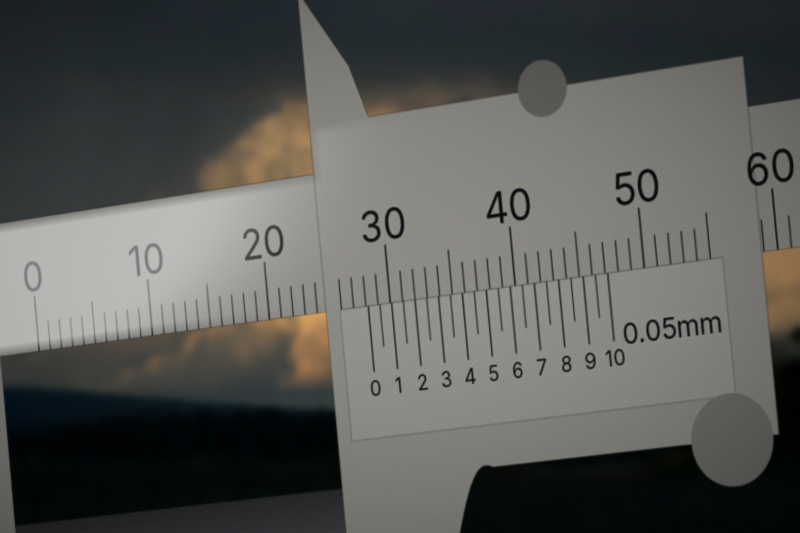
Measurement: 28.2 mm
